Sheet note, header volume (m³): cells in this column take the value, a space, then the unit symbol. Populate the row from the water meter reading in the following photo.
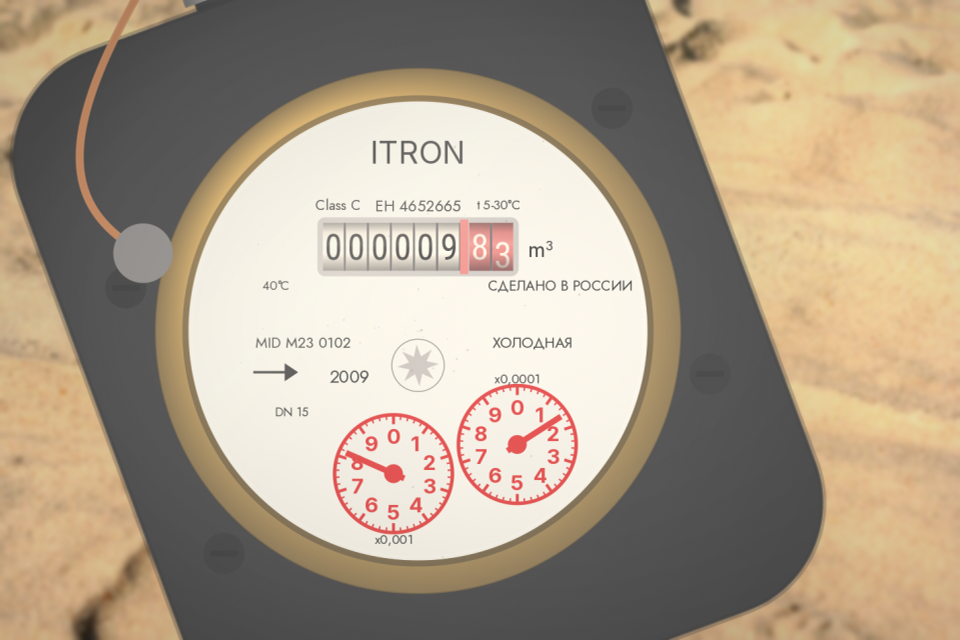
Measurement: 9.8281 m³
